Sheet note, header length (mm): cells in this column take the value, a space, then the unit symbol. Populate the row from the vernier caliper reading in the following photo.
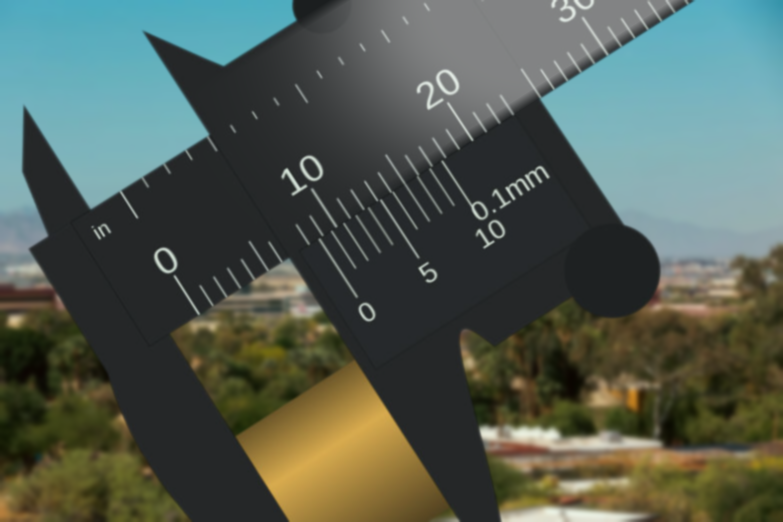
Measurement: 8.7 mm
